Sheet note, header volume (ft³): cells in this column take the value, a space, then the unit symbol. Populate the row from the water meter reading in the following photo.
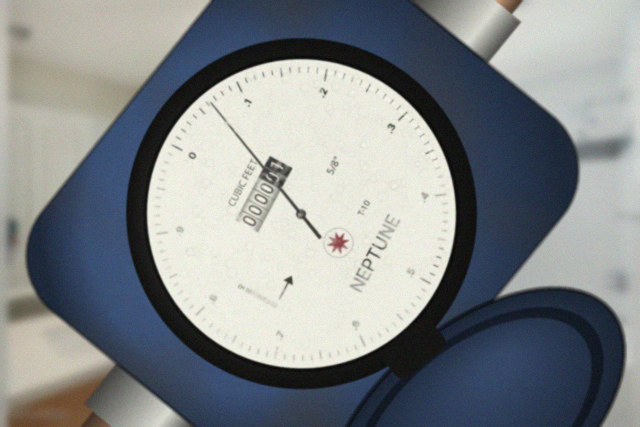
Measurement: 1.06 ft³
